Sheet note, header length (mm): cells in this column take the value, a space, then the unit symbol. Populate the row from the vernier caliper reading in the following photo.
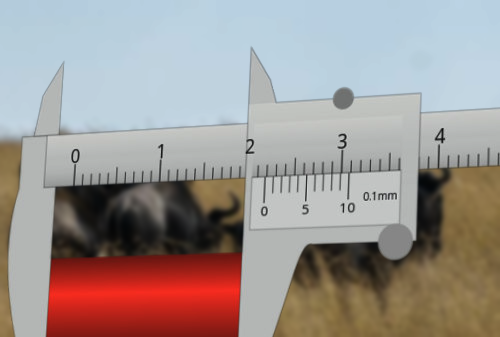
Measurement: 21.8 mm
